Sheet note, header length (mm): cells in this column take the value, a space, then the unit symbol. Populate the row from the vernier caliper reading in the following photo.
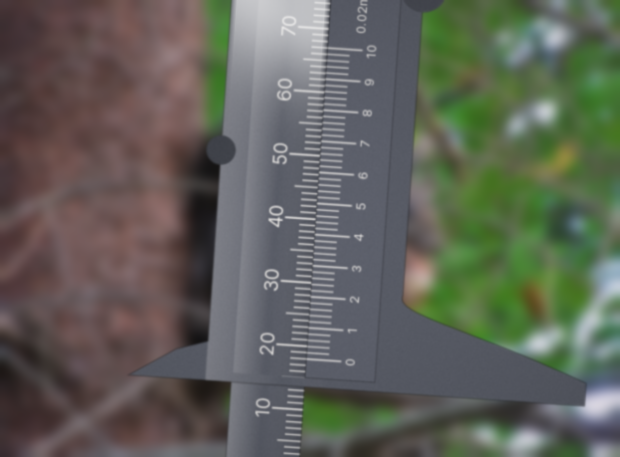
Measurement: 18.0 mm
